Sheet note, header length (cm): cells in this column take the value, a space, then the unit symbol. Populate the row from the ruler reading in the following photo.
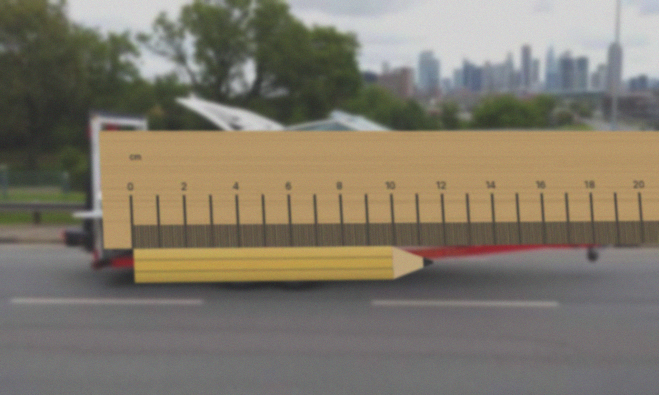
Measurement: 11.5 cm
